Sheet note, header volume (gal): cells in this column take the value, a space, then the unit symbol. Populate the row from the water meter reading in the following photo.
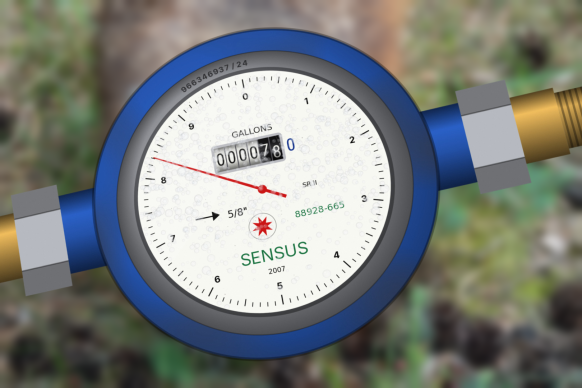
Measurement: 778.3 gal
